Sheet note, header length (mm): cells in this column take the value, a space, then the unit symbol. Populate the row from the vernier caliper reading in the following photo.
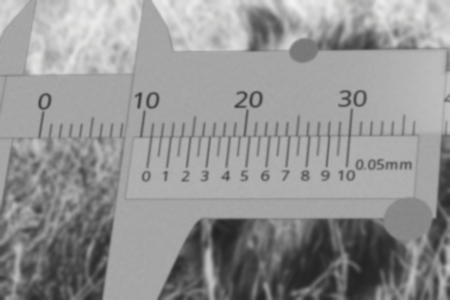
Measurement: 11.0 mm
